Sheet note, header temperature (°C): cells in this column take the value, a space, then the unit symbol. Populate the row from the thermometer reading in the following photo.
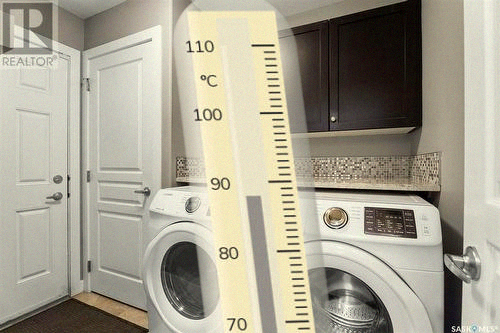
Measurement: 88 °C
